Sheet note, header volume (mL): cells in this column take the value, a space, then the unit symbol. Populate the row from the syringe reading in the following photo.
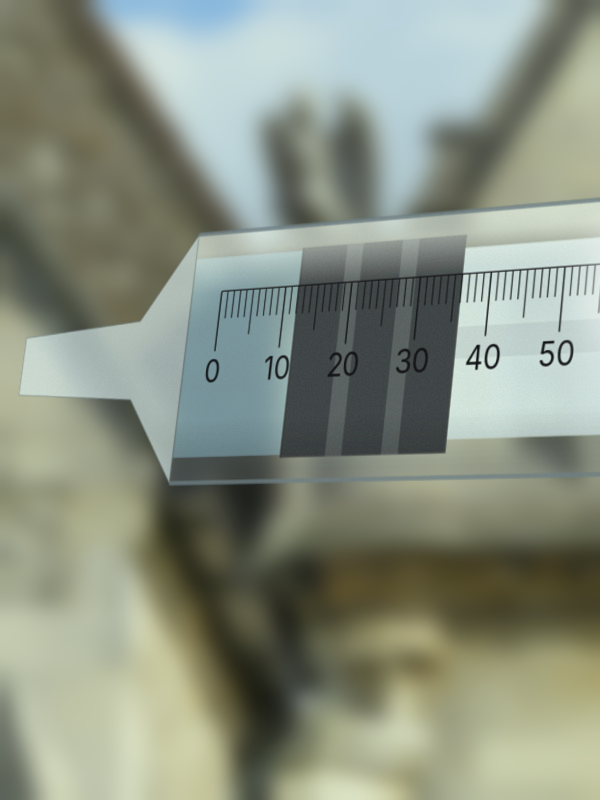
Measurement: 12 mL
